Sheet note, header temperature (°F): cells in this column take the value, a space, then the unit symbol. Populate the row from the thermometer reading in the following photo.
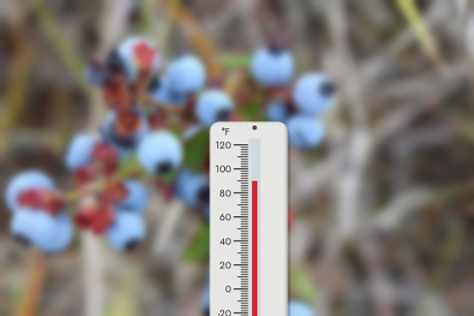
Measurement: 90 °F
